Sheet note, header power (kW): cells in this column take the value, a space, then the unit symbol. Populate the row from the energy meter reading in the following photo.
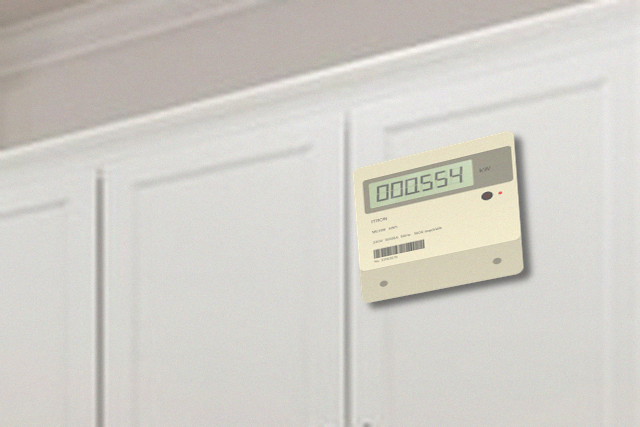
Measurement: 0.554 kW
